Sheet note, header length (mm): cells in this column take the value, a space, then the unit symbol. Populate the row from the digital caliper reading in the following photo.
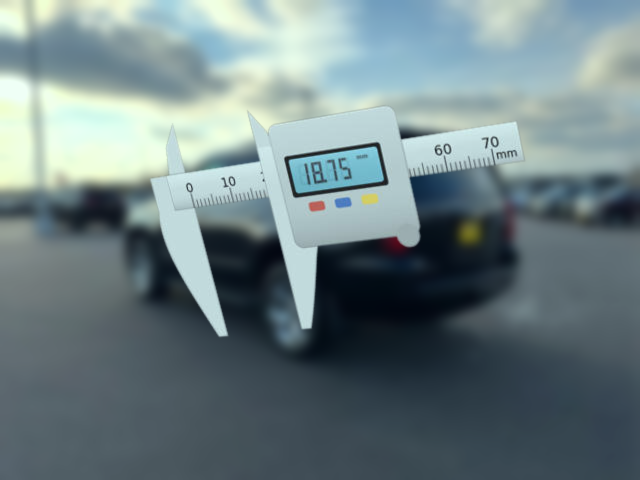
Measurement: 18.75 mm
